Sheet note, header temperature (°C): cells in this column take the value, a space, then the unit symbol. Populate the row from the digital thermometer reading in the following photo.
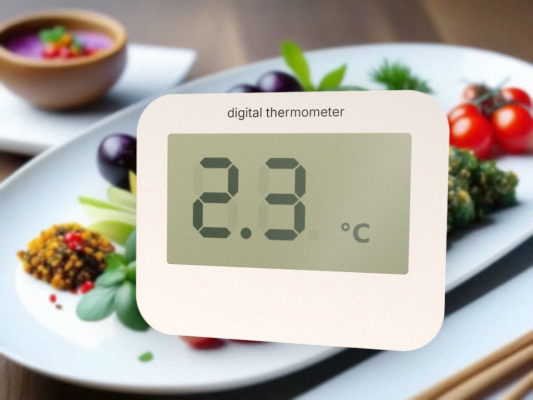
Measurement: 2.3 °C
